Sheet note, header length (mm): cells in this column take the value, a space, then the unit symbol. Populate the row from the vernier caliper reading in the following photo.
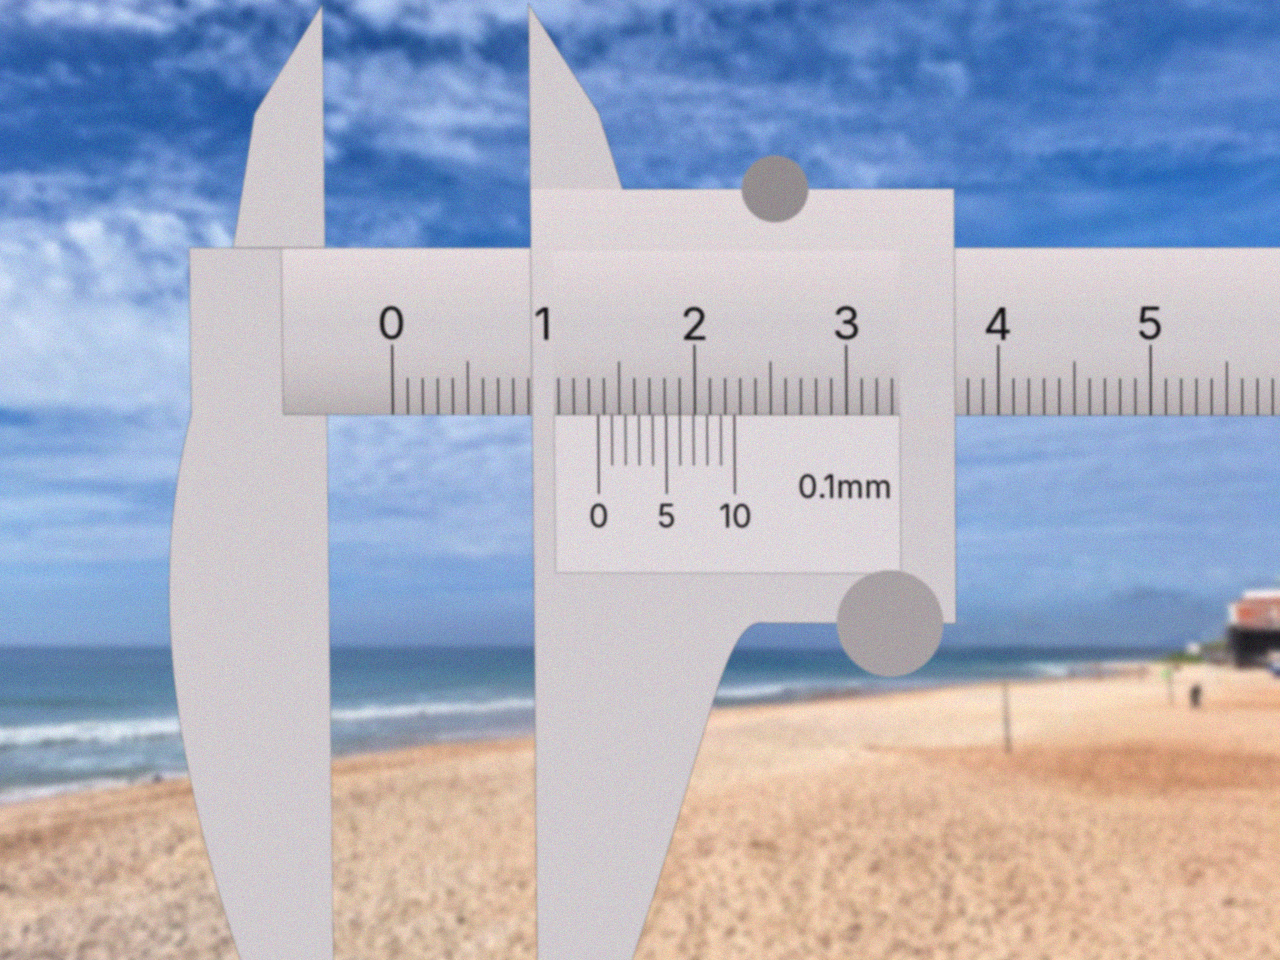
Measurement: 13.6 mm
